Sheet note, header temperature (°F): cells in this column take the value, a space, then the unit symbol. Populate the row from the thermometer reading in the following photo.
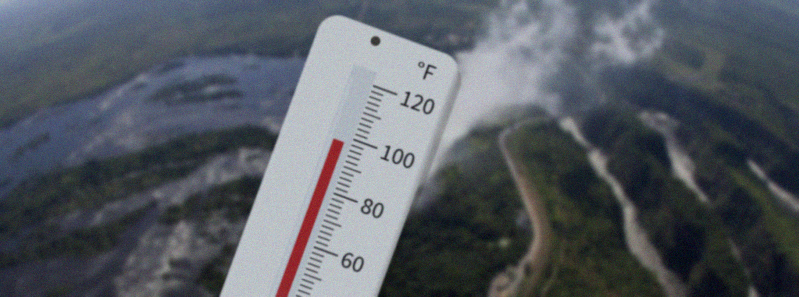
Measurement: 98 °F
